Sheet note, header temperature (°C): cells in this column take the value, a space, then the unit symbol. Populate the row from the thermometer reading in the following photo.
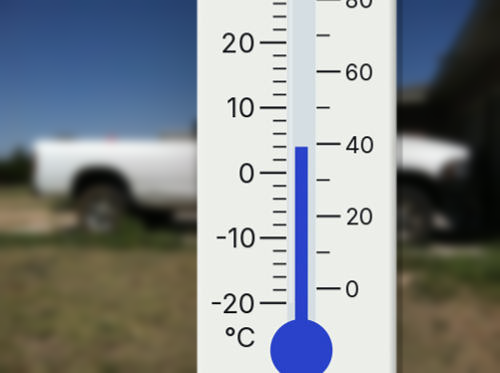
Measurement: 4 °C
